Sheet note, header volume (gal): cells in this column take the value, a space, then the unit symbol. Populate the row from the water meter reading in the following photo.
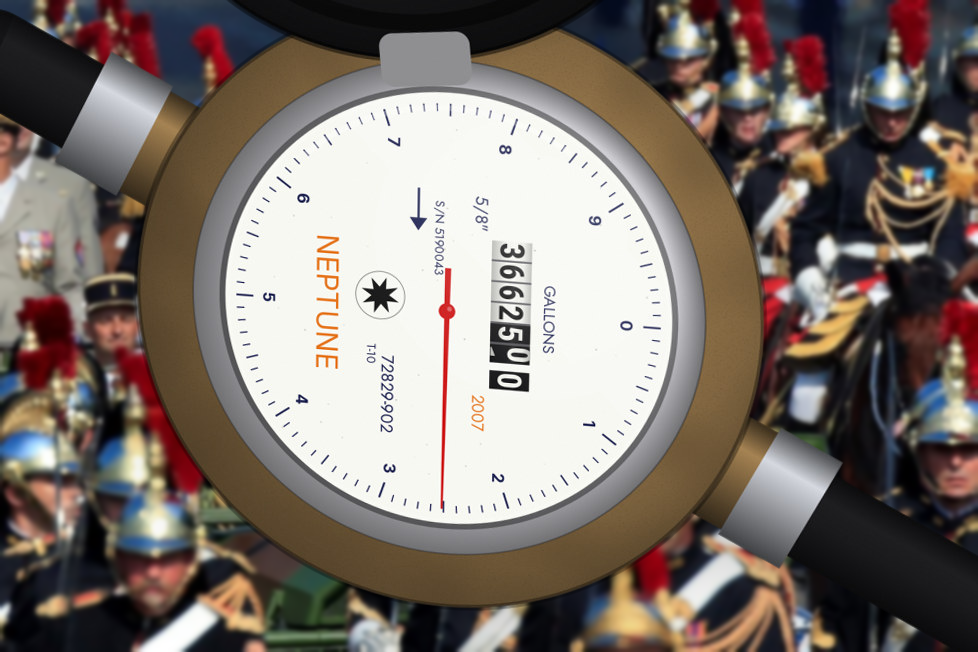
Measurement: 3662502.5 gal
